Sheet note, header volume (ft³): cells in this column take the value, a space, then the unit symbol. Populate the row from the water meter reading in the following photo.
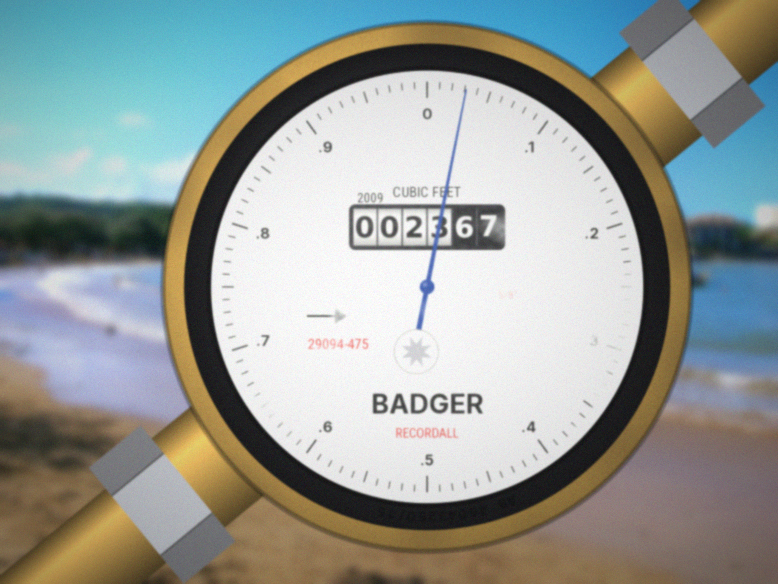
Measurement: 2367.03 ft³
